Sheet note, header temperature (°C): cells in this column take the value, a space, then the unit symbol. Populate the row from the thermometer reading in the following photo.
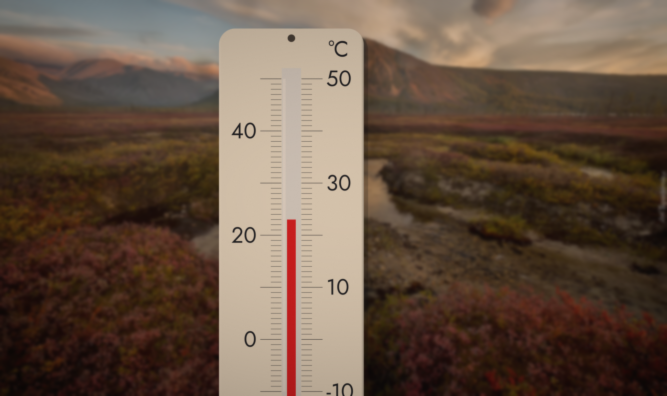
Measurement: 23 °C
